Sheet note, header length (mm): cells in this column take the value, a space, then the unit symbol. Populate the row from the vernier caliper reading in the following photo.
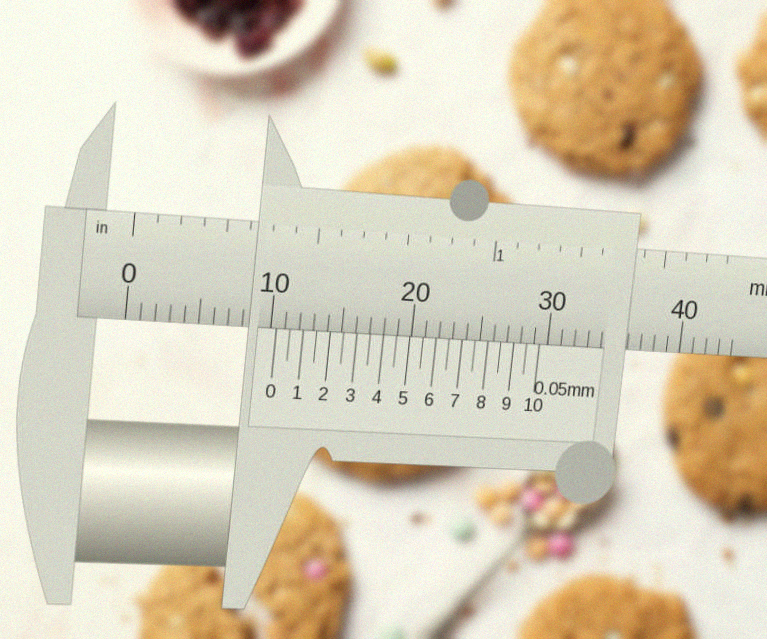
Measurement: 10.4 mm
